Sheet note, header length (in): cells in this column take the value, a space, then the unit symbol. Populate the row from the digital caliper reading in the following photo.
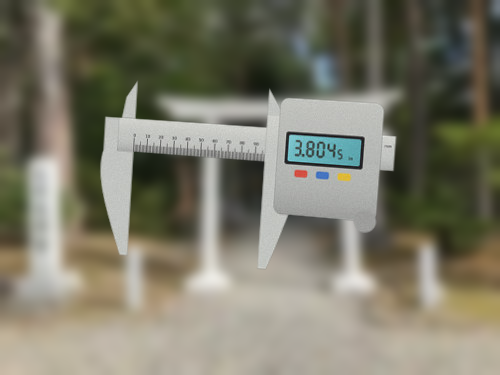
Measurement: 3.8045 in
